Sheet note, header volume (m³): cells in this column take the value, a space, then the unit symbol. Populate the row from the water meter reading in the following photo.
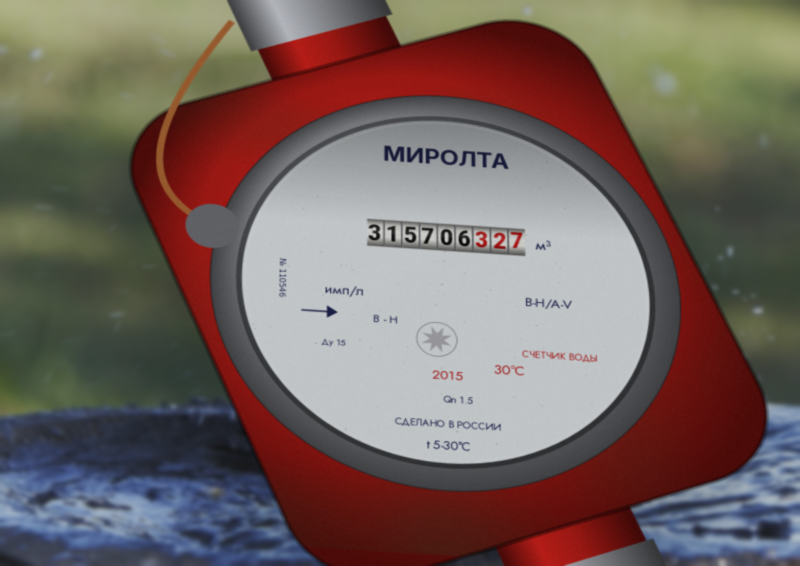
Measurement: 315706.327 m³
